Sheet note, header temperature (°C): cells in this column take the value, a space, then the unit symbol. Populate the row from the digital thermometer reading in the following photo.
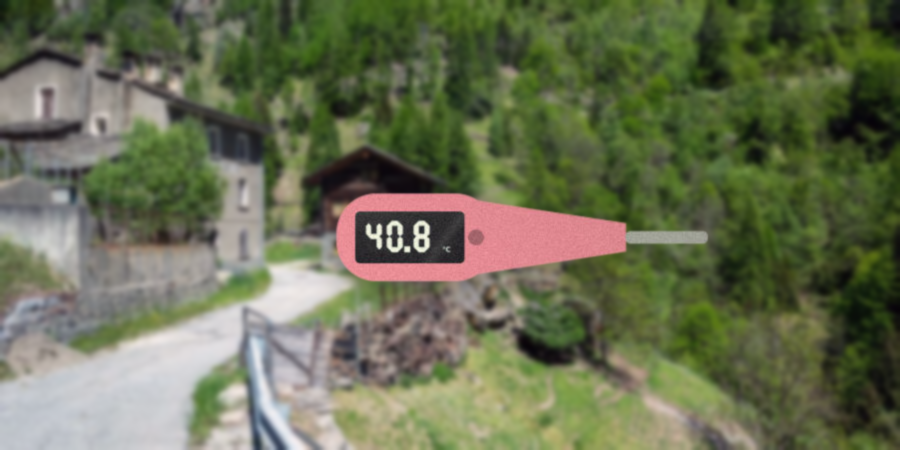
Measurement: 40.8 °C
